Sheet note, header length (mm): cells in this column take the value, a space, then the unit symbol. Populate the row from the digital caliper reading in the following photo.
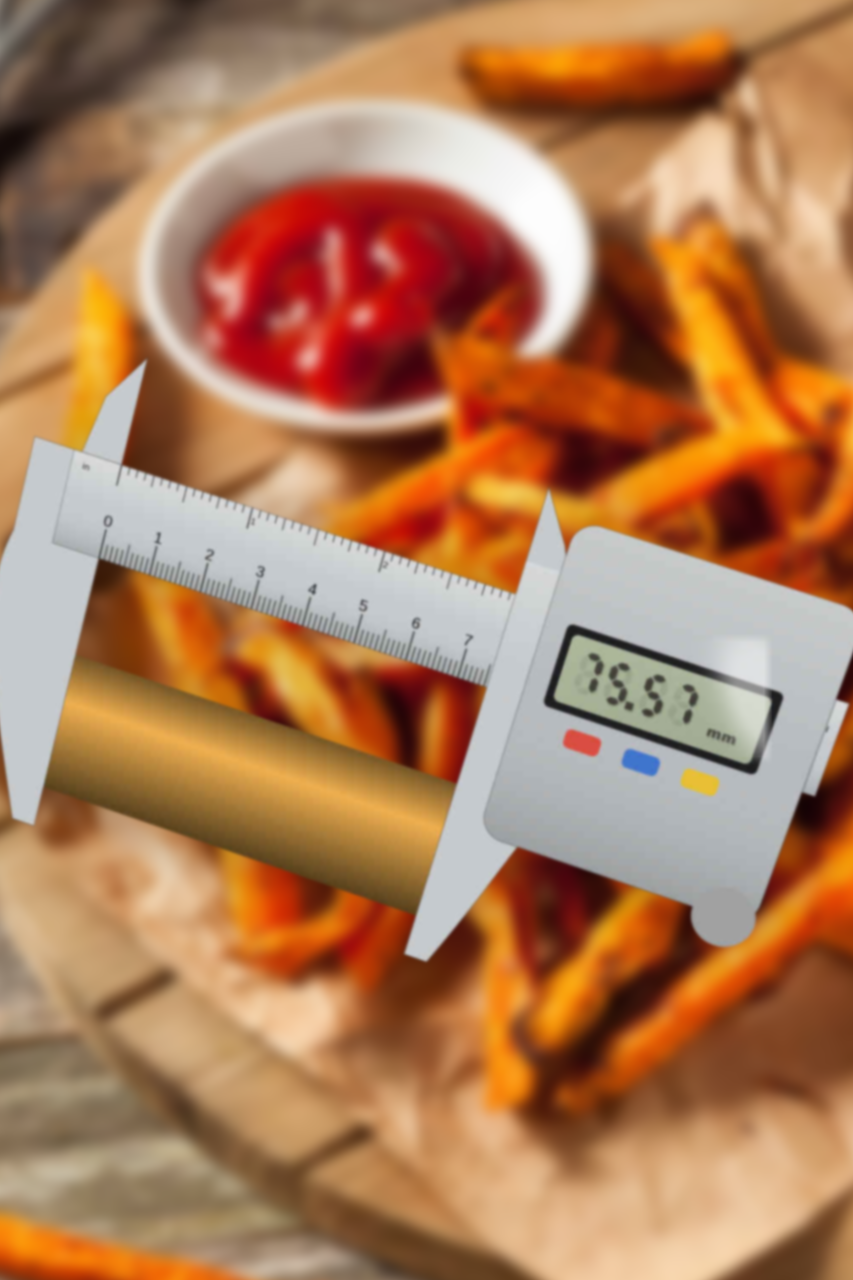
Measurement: 75.57 mm
